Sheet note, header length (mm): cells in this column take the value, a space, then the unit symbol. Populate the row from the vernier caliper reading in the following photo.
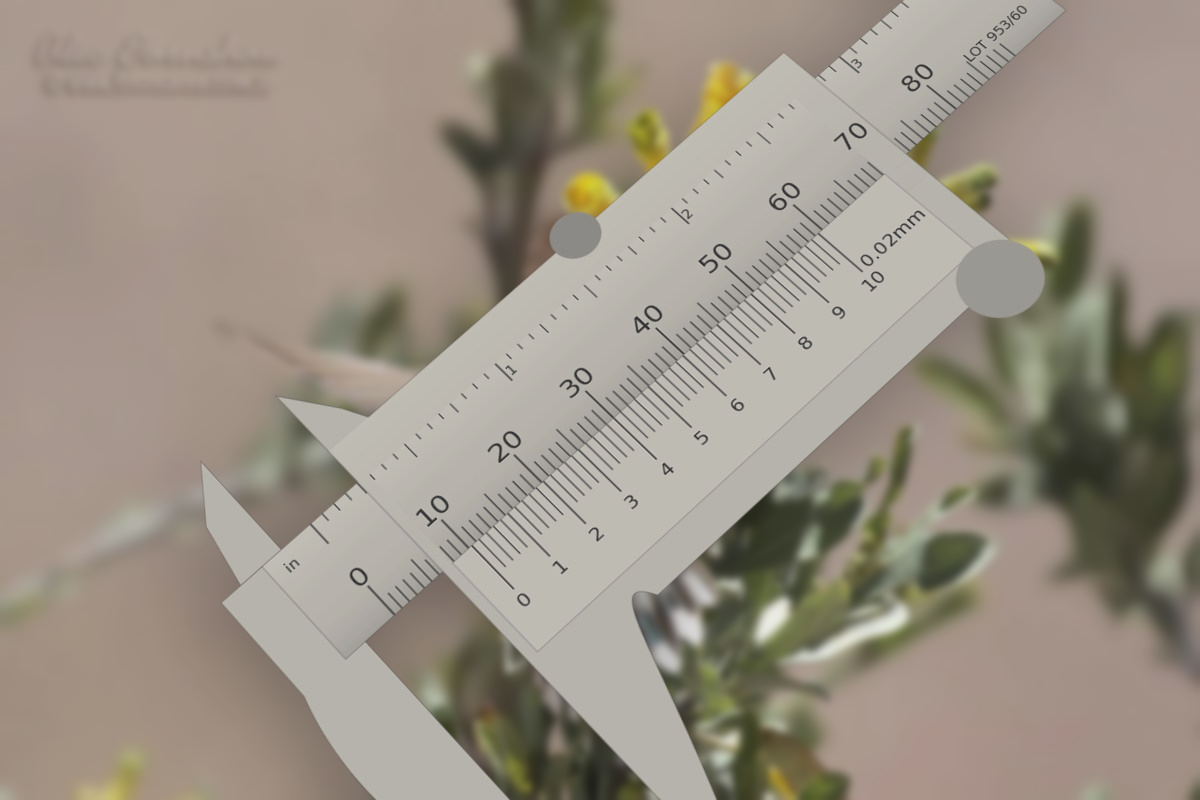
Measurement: 10.4 mm
